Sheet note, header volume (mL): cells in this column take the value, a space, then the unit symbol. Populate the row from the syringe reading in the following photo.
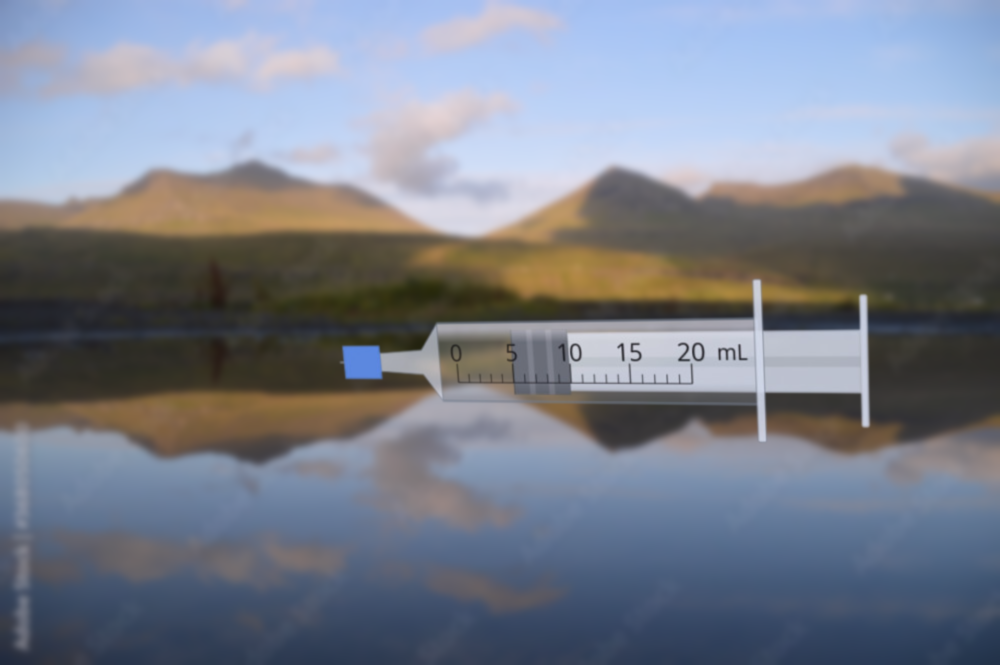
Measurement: 5 mL
